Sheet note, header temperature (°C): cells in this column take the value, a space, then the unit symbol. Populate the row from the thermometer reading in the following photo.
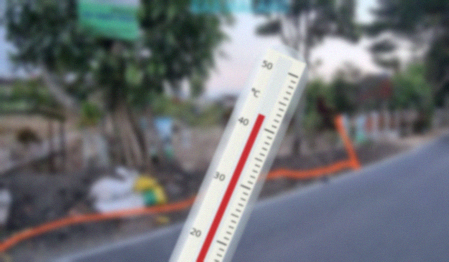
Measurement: 42 °C
